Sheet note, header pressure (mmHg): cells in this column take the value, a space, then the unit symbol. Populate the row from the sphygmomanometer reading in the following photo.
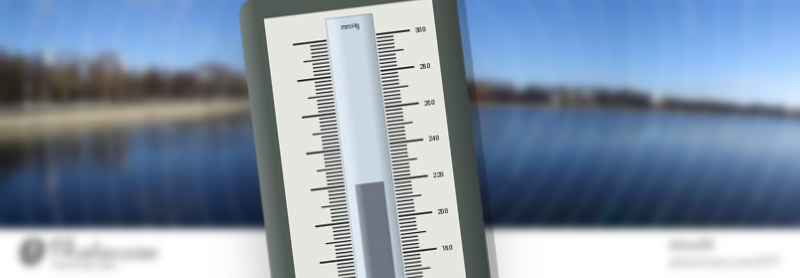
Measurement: 220 mmHg
